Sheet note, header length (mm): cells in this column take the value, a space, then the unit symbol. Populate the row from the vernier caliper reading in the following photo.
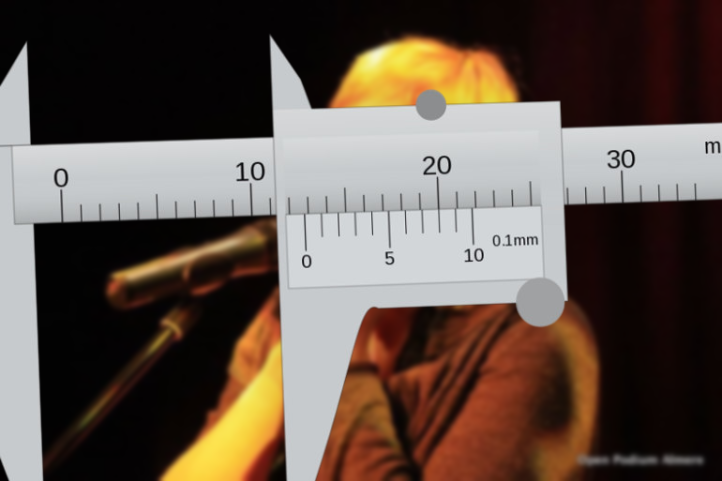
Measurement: 12.8 mm
